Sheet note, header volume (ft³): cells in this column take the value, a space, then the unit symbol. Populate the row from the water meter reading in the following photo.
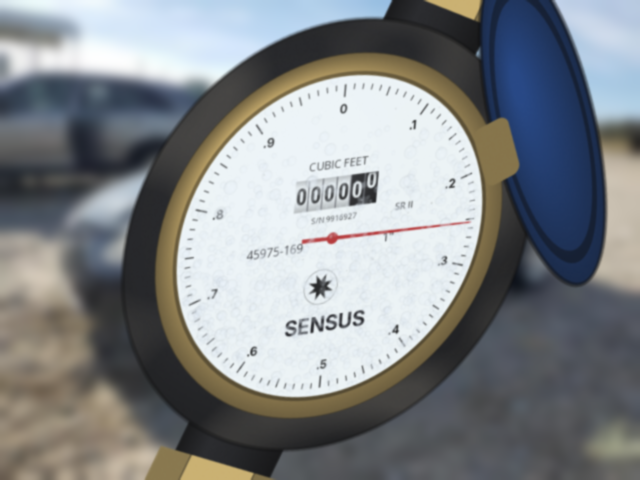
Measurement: 0.25 ft³
